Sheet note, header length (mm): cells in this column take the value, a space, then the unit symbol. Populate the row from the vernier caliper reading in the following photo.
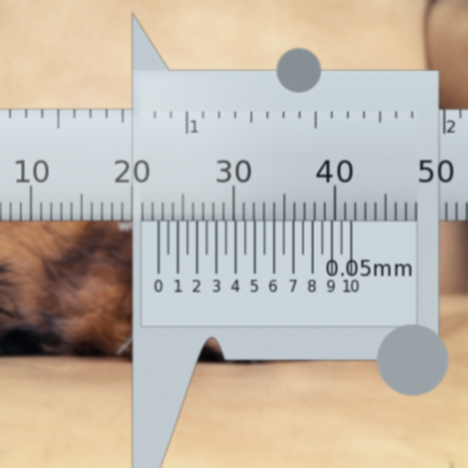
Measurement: 22.6 mm
